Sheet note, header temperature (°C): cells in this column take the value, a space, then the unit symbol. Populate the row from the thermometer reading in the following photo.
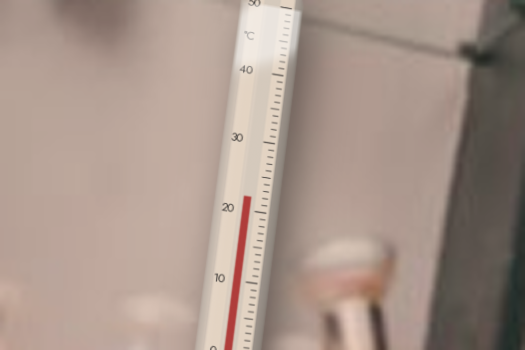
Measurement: 22 °C
